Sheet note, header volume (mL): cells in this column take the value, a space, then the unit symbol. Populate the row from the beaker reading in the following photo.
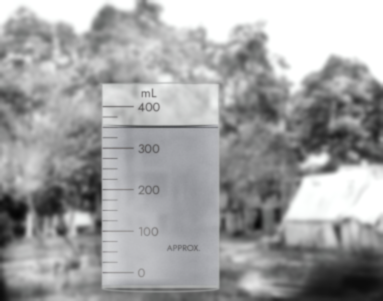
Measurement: 350 mL
